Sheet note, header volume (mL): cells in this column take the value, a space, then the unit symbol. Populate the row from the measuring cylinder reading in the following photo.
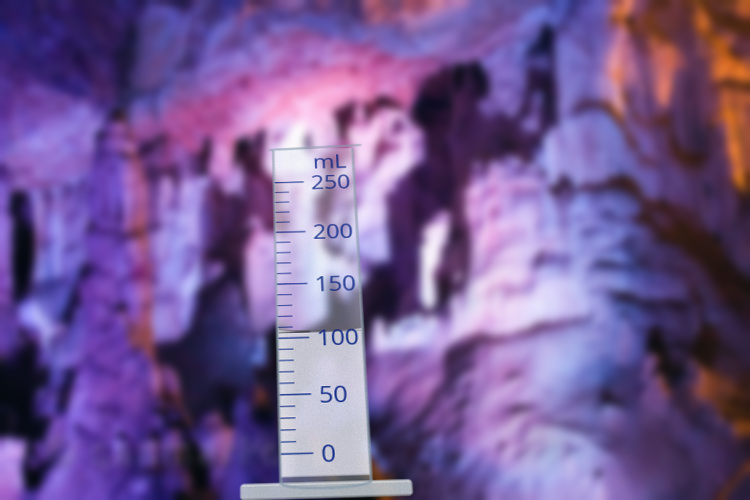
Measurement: 105 mL
